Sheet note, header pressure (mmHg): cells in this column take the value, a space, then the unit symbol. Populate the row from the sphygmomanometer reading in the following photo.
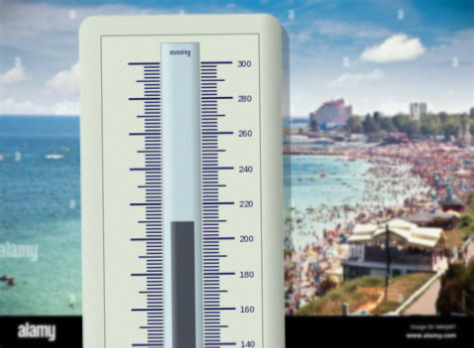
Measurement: 210 mmHg
